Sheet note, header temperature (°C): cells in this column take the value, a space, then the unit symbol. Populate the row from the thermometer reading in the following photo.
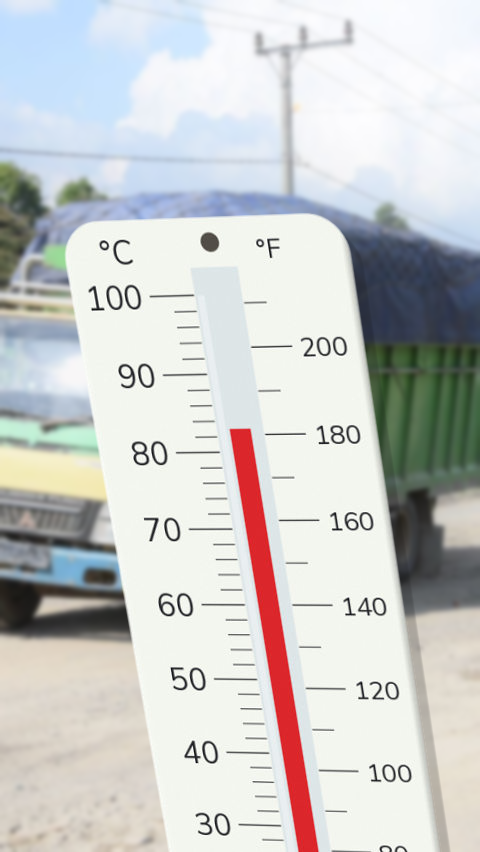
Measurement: 83 °C
